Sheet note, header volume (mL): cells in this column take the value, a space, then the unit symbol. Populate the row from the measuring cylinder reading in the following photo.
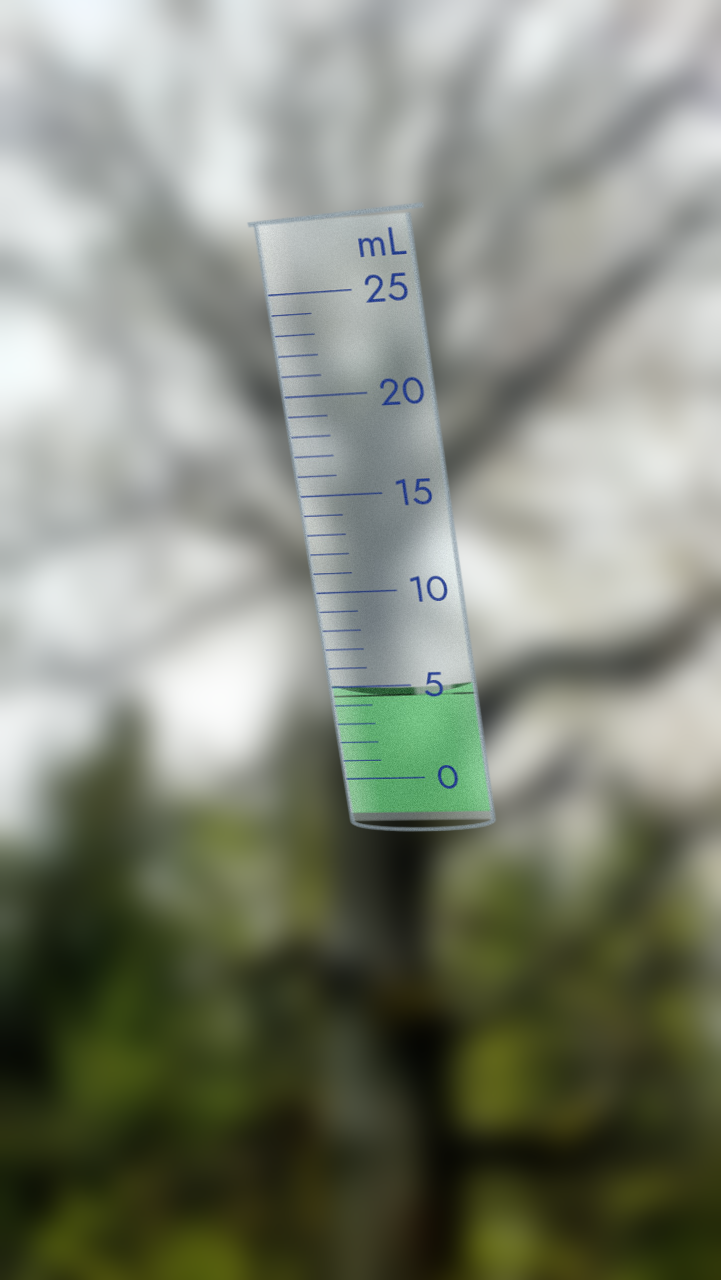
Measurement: 4.5 mL
